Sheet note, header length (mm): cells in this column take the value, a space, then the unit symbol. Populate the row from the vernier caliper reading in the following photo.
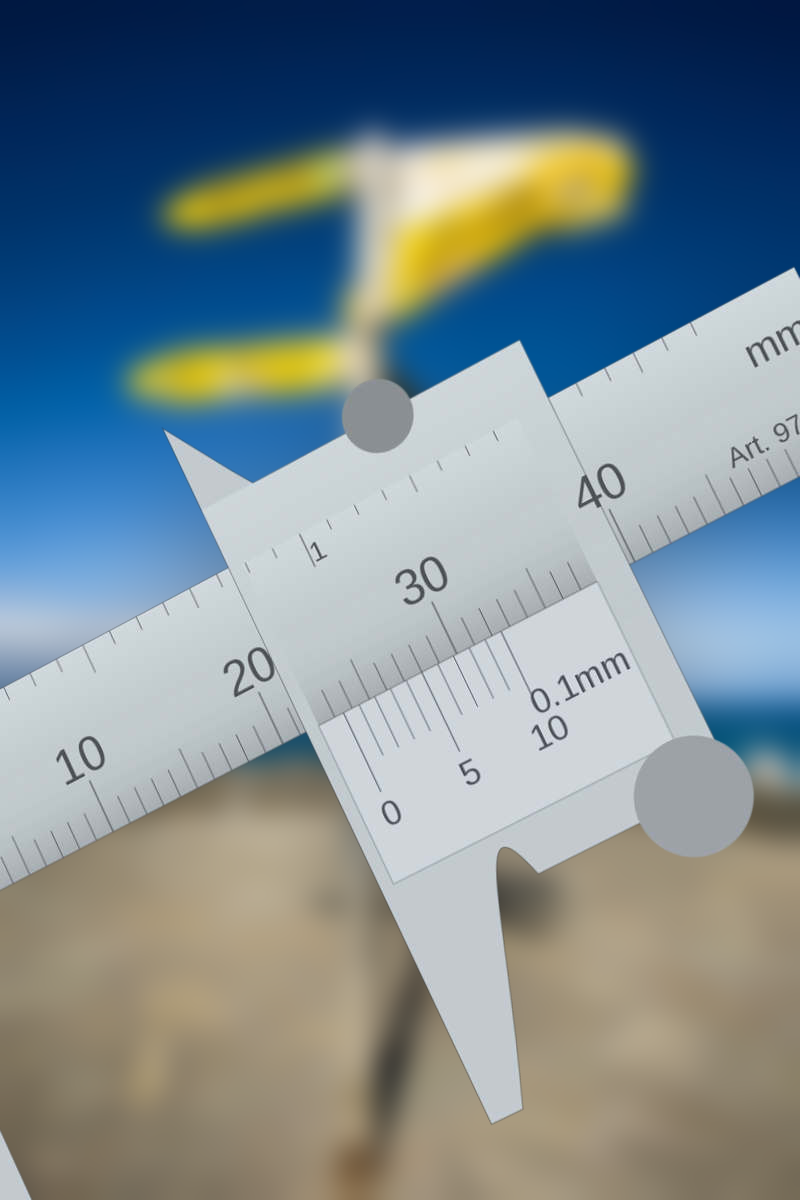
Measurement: 23.5 mm
